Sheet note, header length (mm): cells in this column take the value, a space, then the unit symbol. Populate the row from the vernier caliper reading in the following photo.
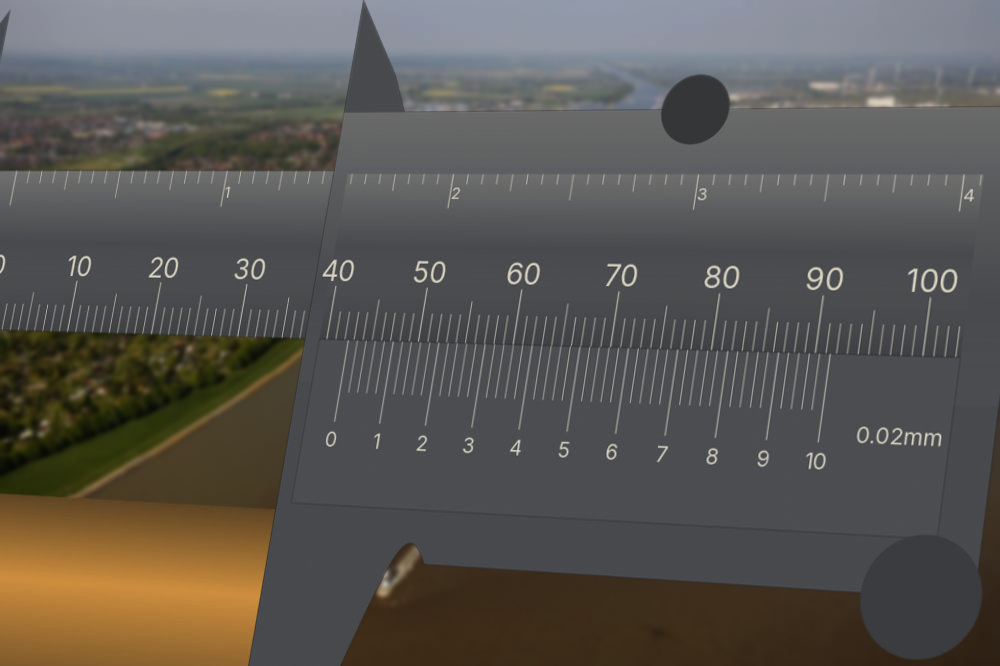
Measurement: 42.4 mm
